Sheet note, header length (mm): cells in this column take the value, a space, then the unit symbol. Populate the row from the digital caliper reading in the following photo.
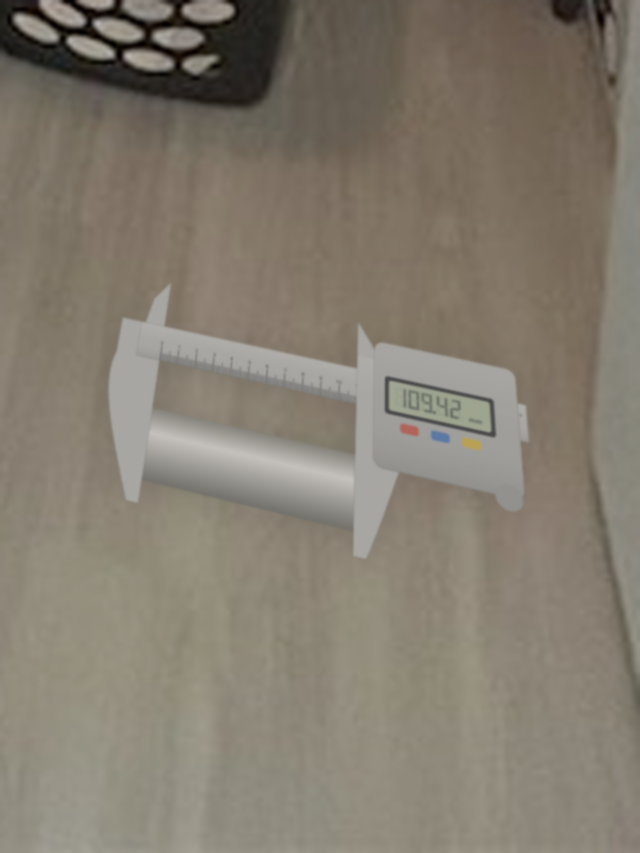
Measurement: 109.42 mm
